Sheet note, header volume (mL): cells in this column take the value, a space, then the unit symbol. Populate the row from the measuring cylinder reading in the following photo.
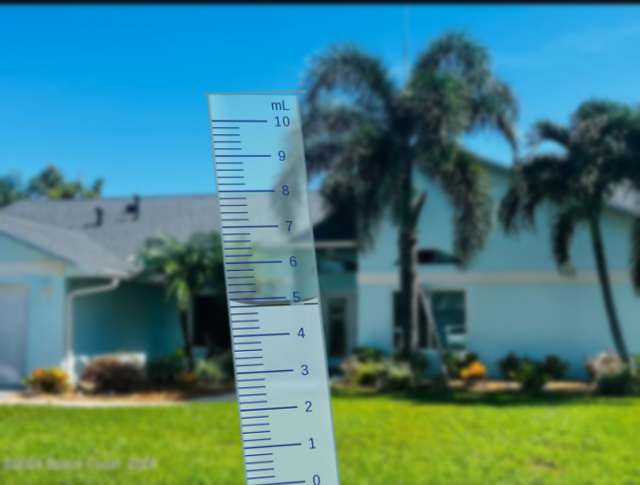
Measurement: 4.8 mL
